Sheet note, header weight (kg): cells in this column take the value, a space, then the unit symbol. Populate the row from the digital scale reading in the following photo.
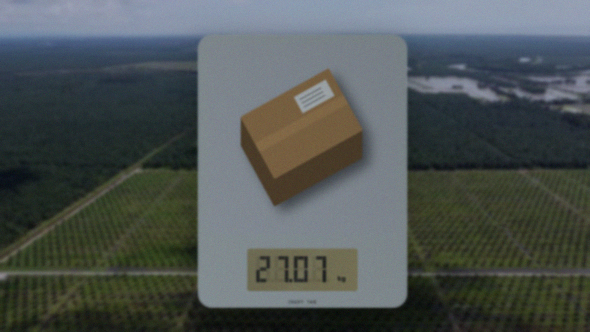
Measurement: 27.07 kg
